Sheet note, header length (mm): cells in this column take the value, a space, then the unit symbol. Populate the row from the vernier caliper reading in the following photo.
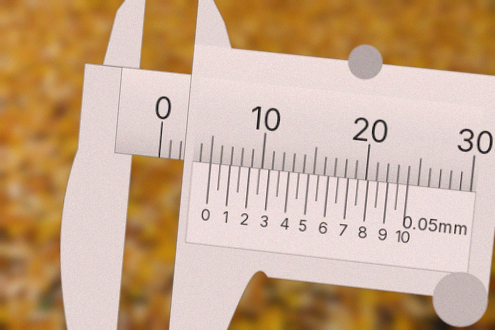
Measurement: 5.0 mm
